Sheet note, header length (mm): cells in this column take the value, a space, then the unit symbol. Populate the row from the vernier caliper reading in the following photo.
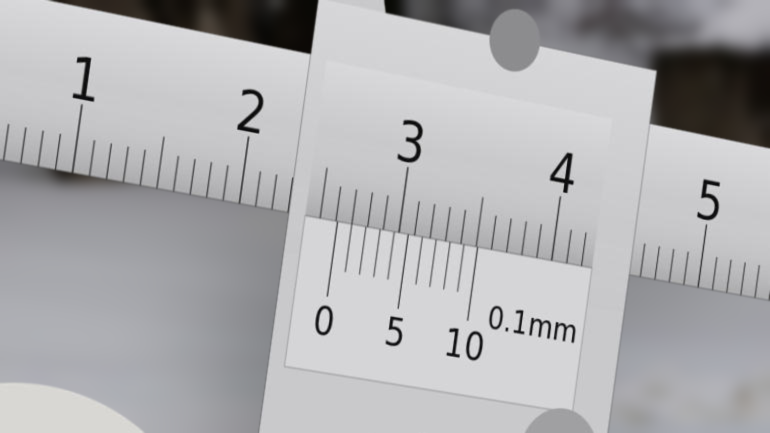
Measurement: 26.1 mm
